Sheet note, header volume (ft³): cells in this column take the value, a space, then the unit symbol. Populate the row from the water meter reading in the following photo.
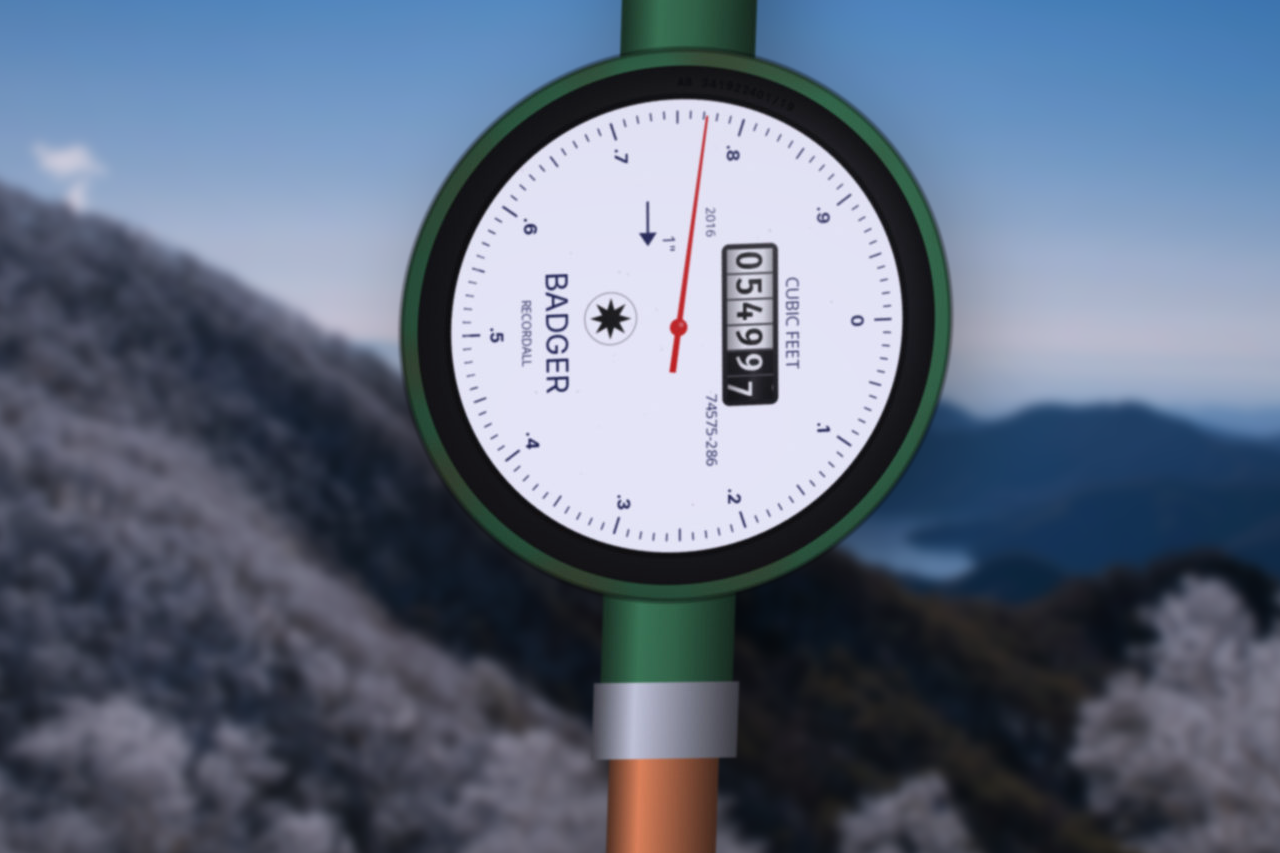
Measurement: 54996.77 ft³
